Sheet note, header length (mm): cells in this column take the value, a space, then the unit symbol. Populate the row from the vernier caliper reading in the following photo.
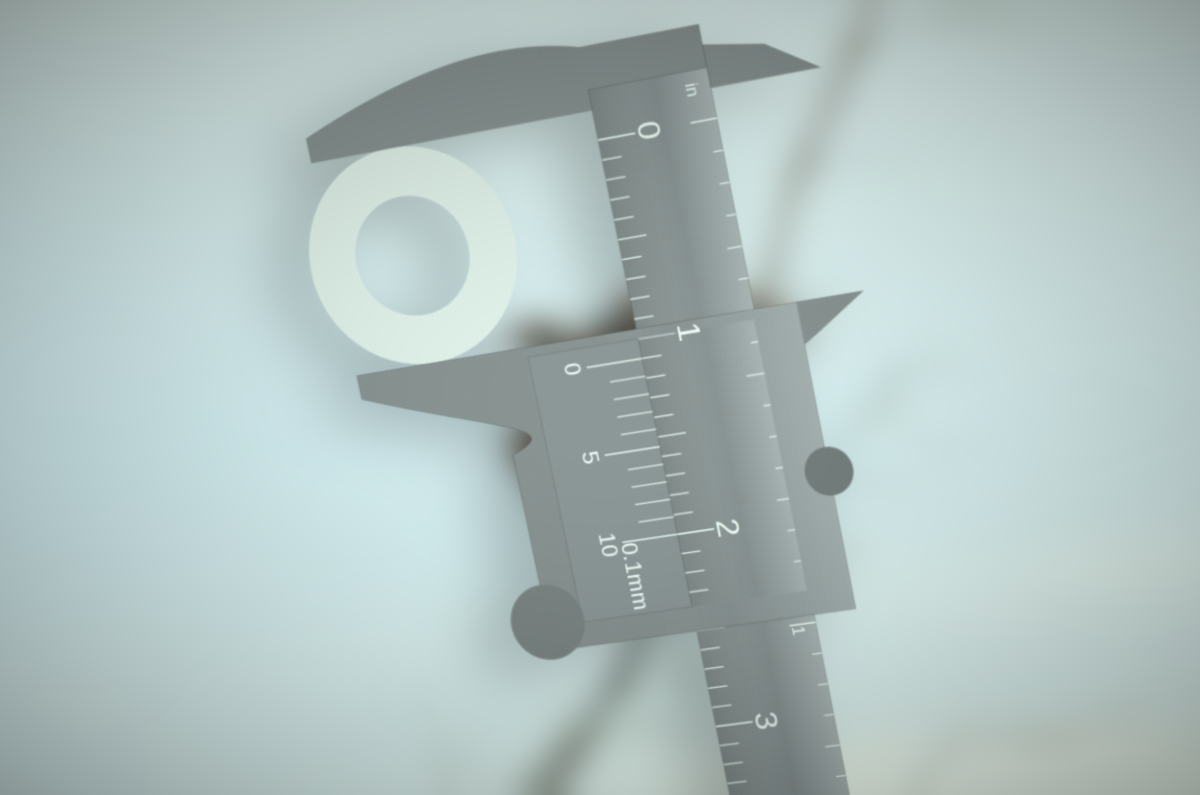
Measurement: 11.0 mm
